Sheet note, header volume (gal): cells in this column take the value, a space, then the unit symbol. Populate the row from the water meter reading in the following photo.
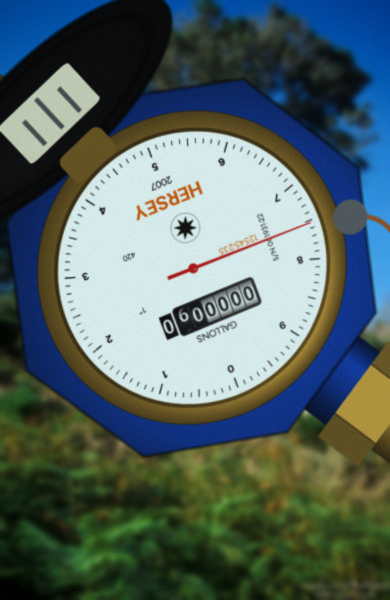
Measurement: 87.5 gal
